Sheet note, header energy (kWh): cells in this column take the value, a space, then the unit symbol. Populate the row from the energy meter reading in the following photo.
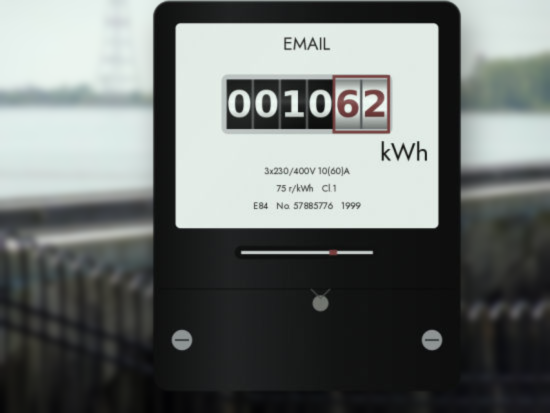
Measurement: 10.62 kWh
